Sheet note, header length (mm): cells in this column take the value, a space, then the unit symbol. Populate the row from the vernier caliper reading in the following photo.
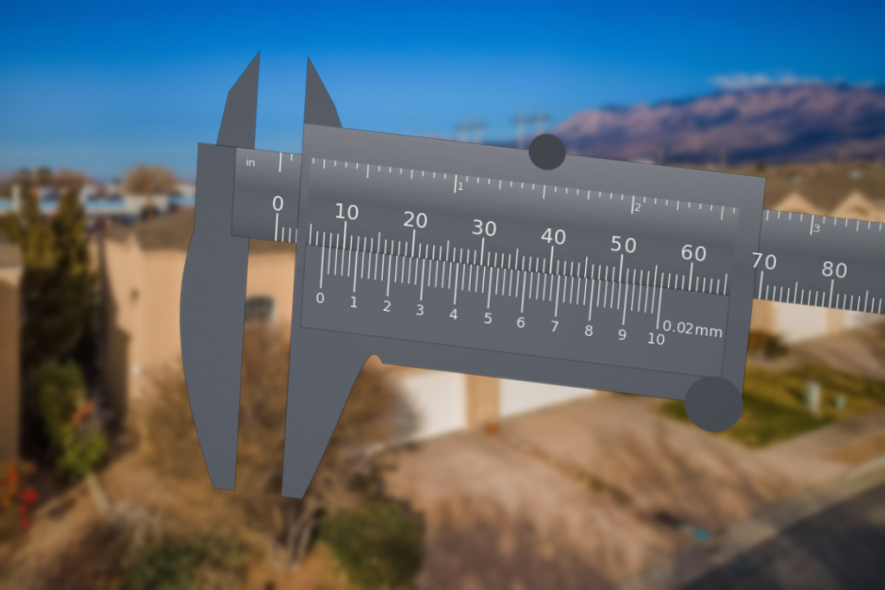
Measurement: 7.0 mm
